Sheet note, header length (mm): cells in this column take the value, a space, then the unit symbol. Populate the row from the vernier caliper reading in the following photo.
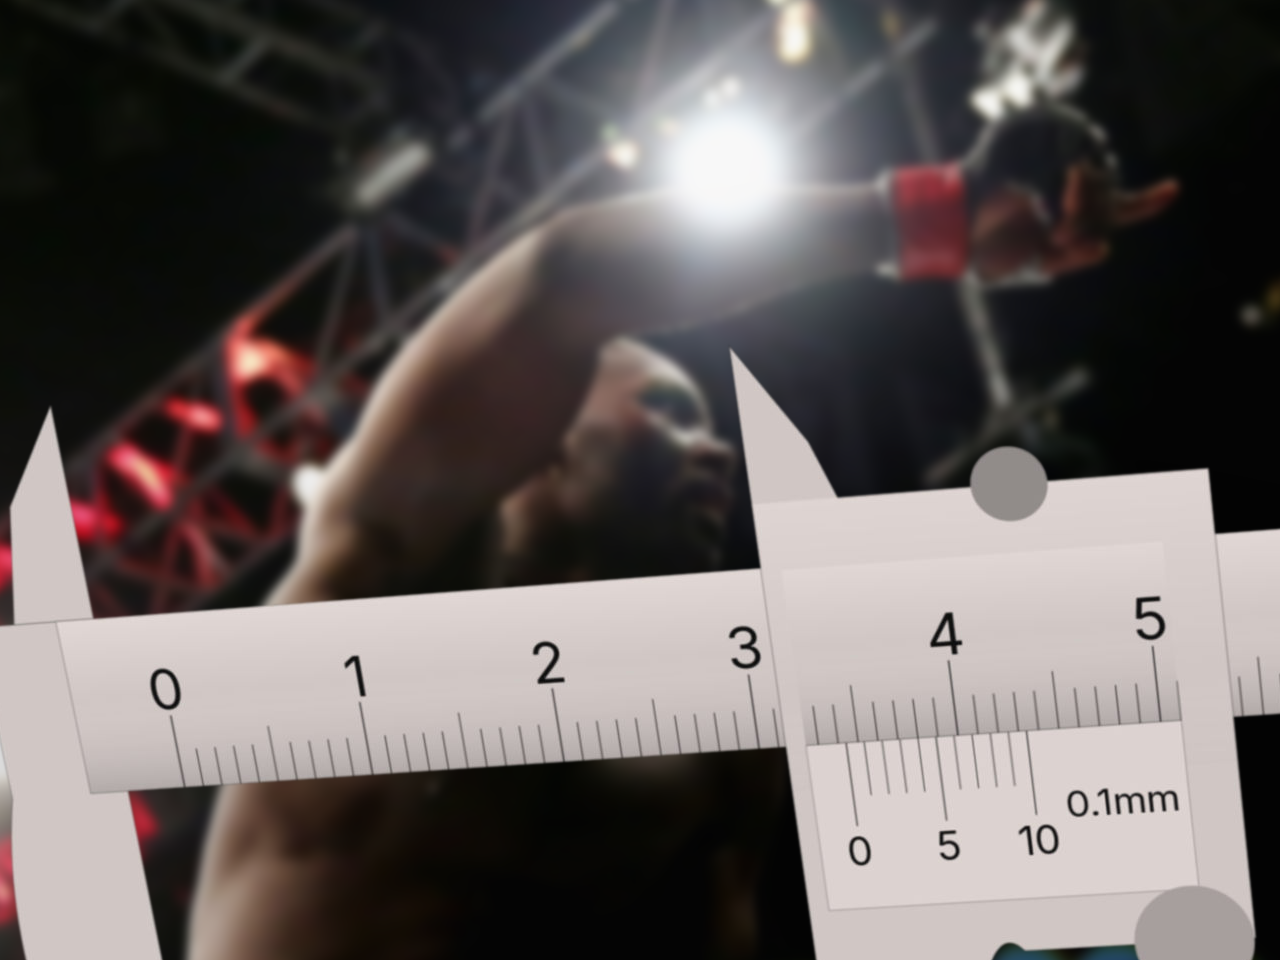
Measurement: 34.4 mm
